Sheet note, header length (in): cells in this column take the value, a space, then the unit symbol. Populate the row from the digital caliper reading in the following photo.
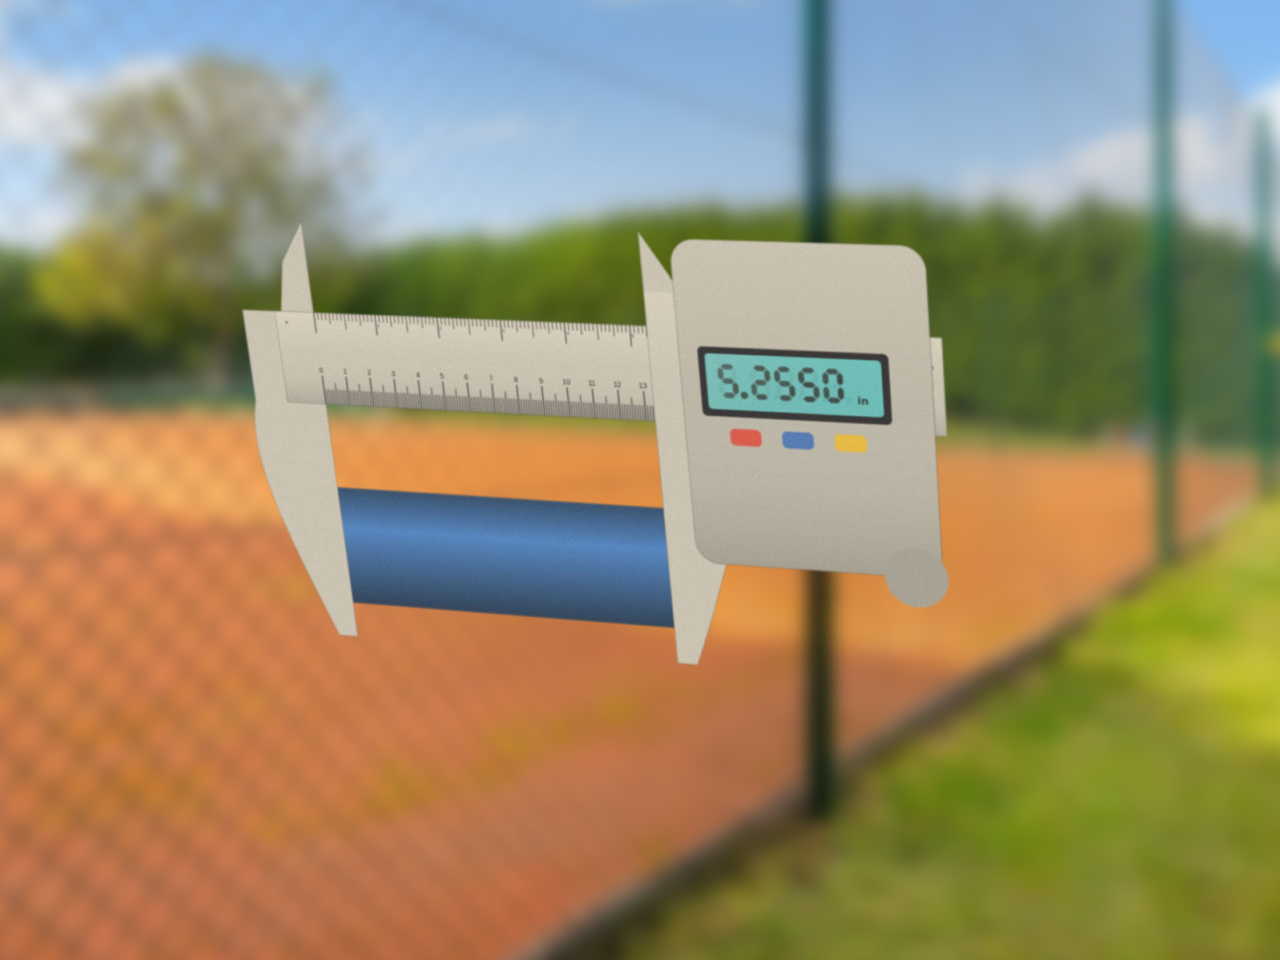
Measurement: 5.2550 in
